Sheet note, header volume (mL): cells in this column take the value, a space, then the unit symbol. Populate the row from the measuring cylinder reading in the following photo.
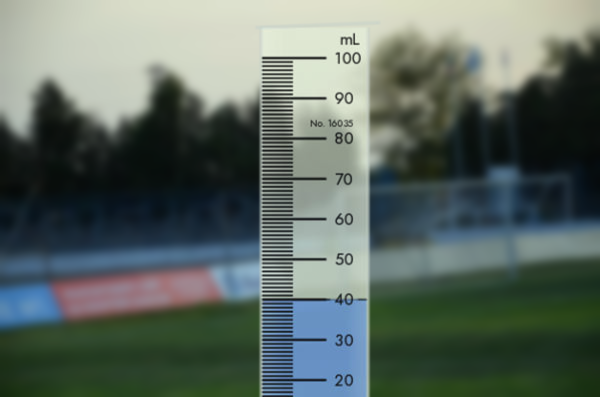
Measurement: 40 mL
